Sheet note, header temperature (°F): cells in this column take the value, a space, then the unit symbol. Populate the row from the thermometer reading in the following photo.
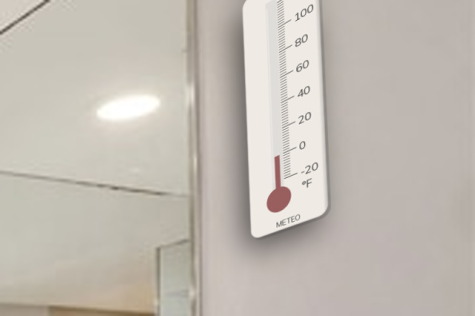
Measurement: 0 °F
